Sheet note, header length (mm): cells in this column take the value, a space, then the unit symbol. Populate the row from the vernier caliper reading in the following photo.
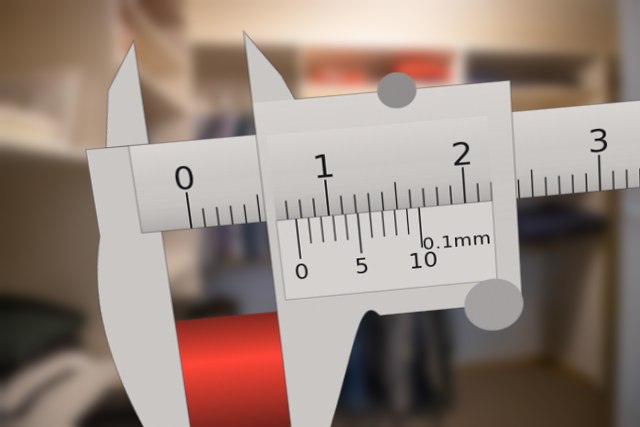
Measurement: 7.6 mm
